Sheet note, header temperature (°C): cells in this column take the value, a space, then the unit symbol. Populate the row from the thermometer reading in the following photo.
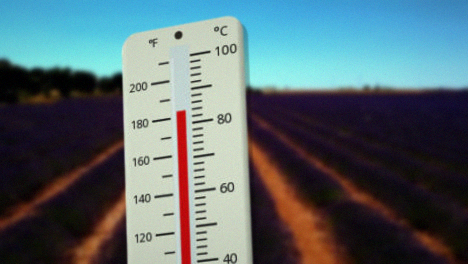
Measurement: 84 °C
